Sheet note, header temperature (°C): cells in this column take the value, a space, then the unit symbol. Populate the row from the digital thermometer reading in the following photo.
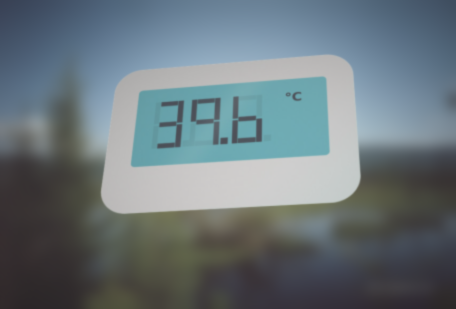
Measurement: 39.6 °C
